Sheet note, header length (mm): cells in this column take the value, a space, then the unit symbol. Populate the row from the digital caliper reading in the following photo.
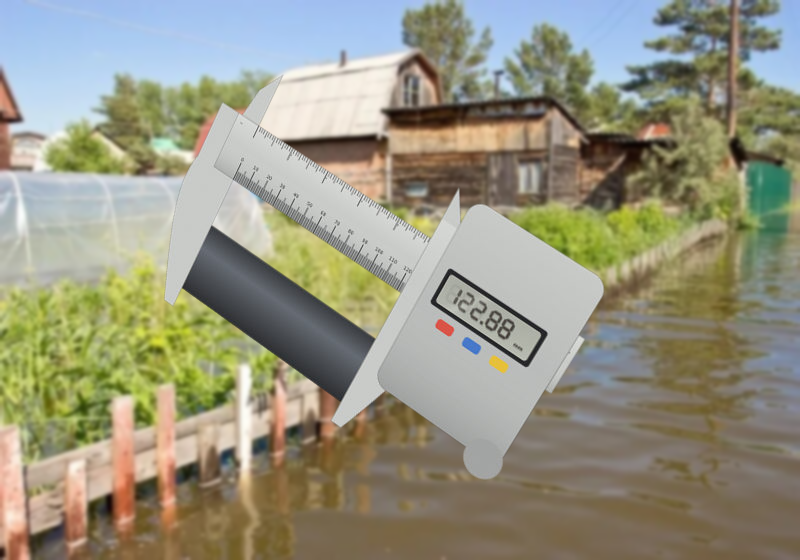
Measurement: 122.88 mm
